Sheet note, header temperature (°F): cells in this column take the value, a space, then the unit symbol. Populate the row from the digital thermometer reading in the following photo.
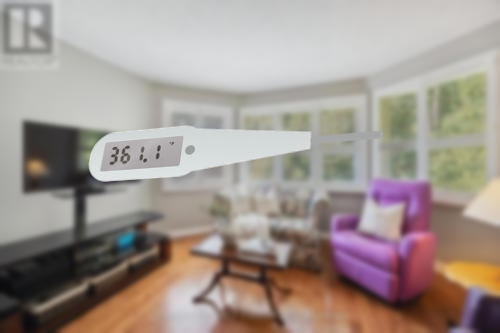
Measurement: 361.1 °F
